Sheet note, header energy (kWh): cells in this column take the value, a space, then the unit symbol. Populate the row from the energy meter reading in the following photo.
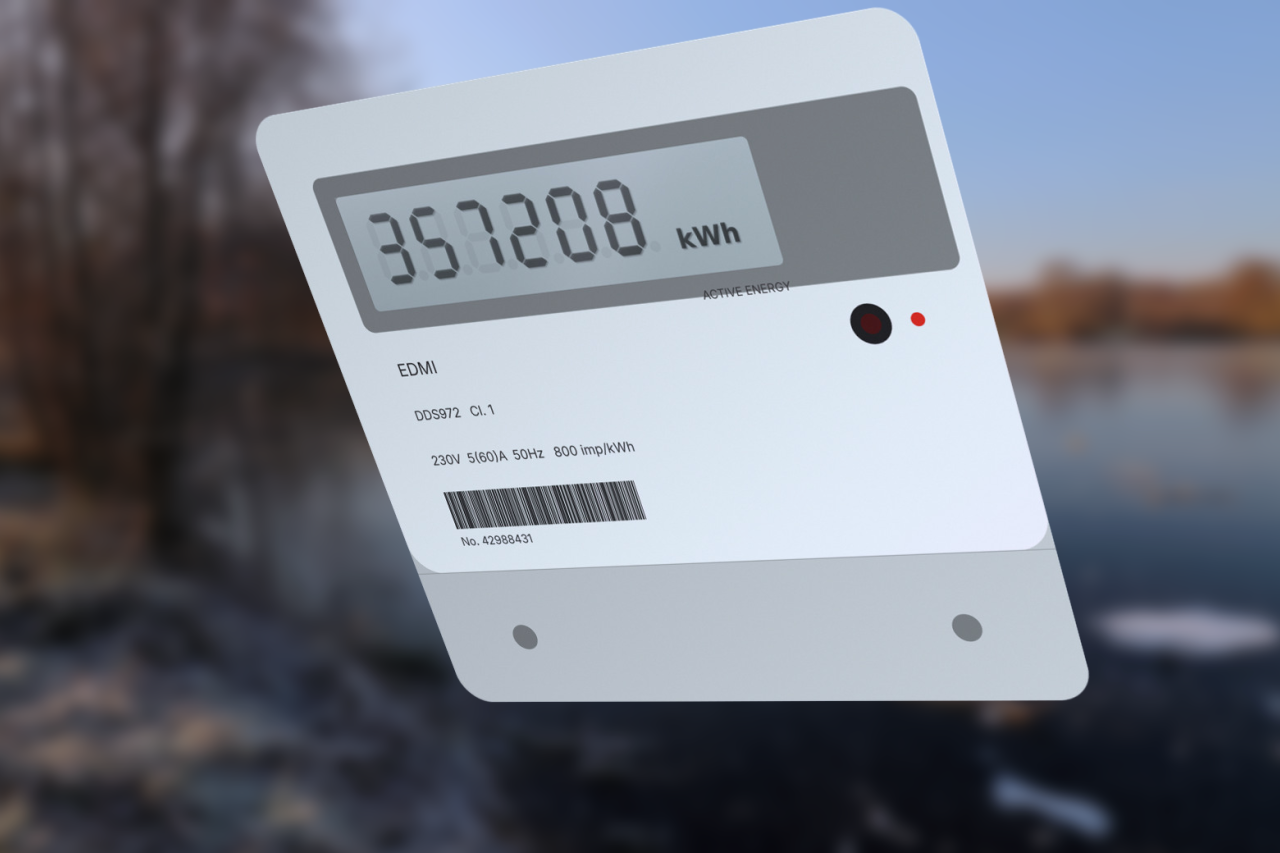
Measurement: 357208 kWh
